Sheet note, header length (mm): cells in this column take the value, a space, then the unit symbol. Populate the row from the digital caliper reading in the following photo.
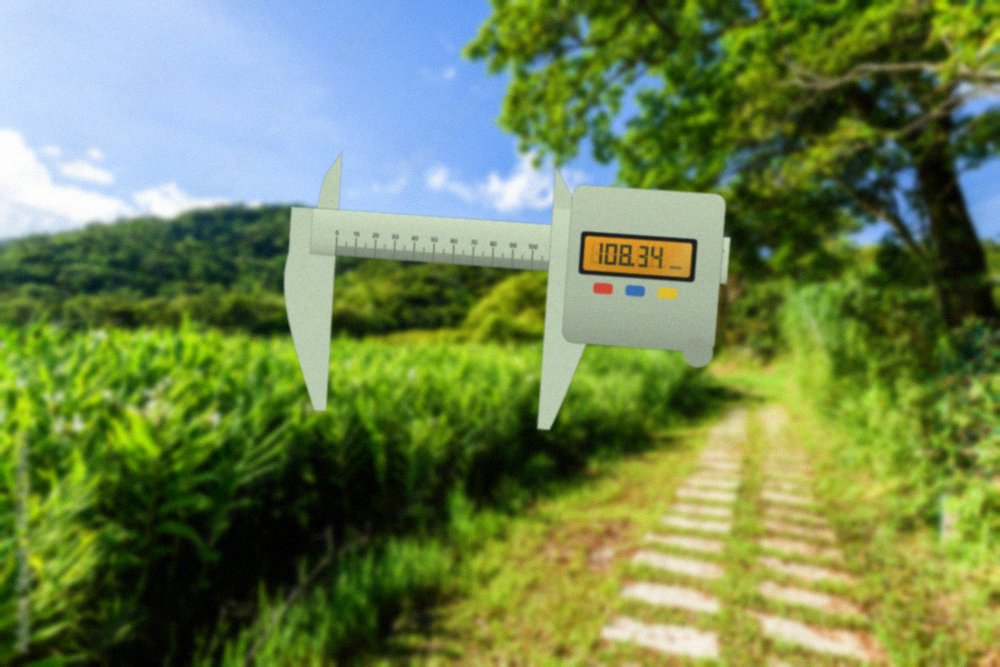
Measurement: 108.34 mm
